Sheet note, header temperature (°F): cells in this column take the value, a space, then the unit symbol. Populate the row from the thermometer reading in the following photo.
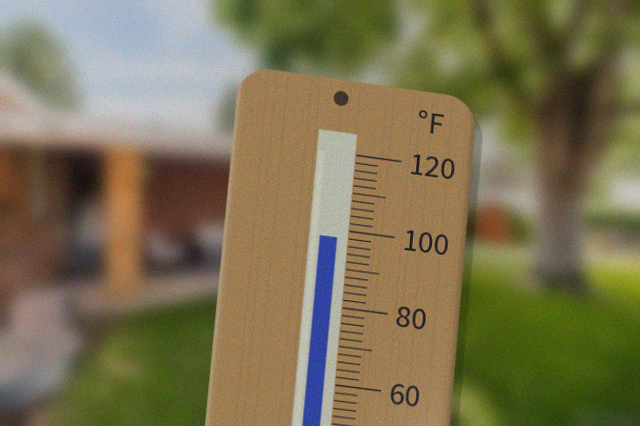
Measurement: 98 °F
